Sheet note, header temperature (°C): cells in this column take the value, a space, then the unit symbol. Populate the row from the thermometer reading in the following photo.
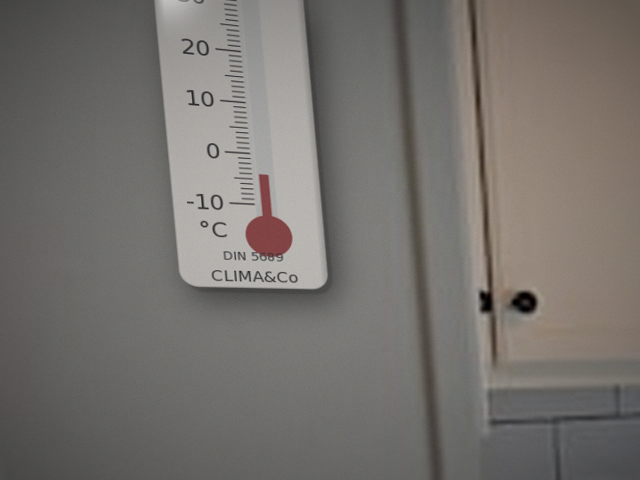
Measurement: -4 °C
